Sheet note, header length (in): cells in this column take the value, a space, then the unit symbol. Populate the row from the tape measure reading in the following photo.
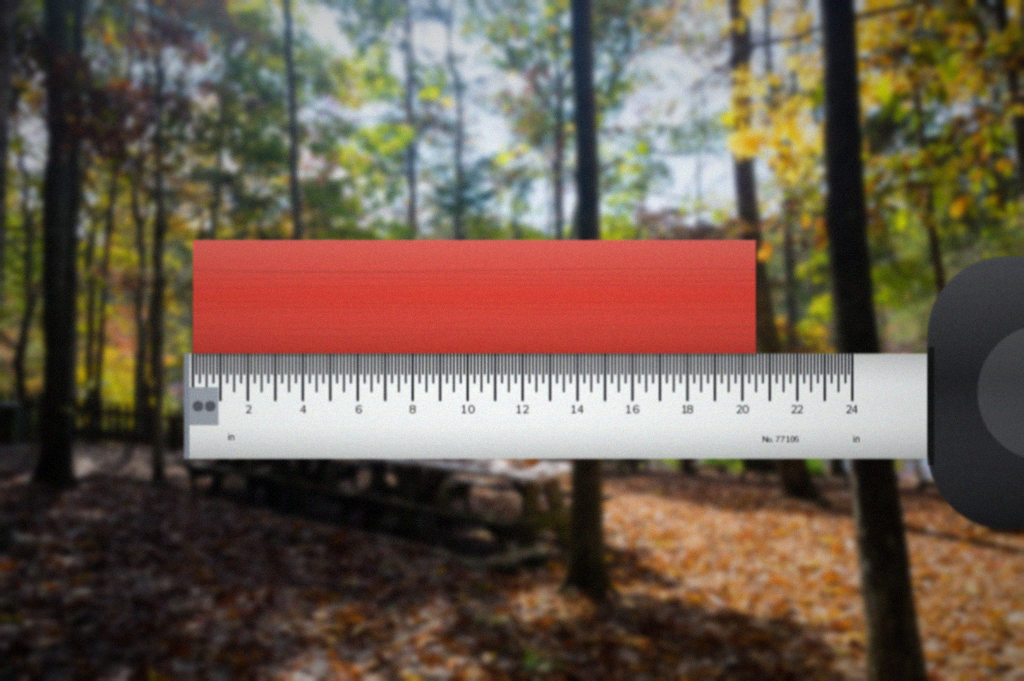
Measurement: 20.5 in
